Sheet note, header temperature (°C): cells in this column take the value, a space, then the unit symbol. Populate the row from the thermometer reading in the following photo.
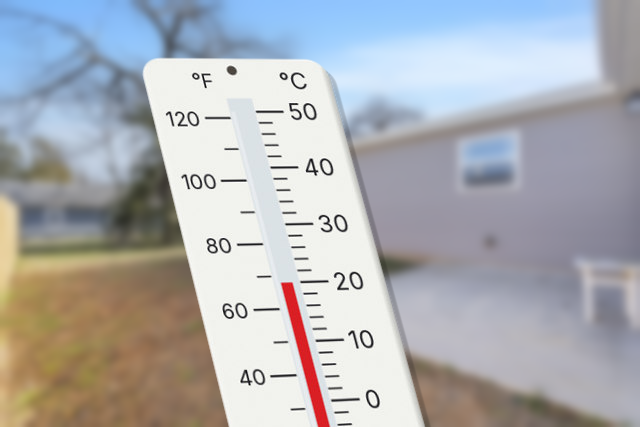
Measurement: 20 °C
